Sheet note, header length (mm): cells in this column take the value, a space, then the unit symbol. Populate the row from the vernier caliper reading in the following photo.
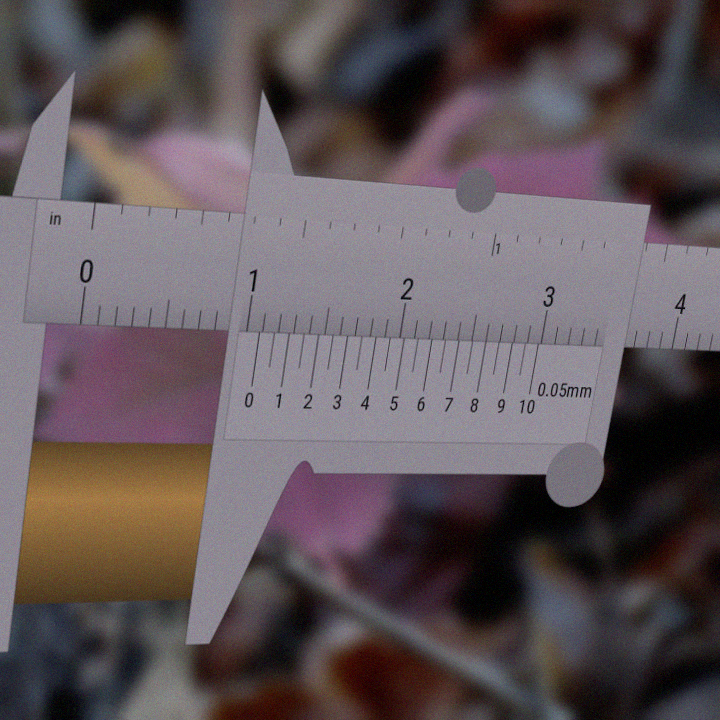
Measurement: 10.8 mm
